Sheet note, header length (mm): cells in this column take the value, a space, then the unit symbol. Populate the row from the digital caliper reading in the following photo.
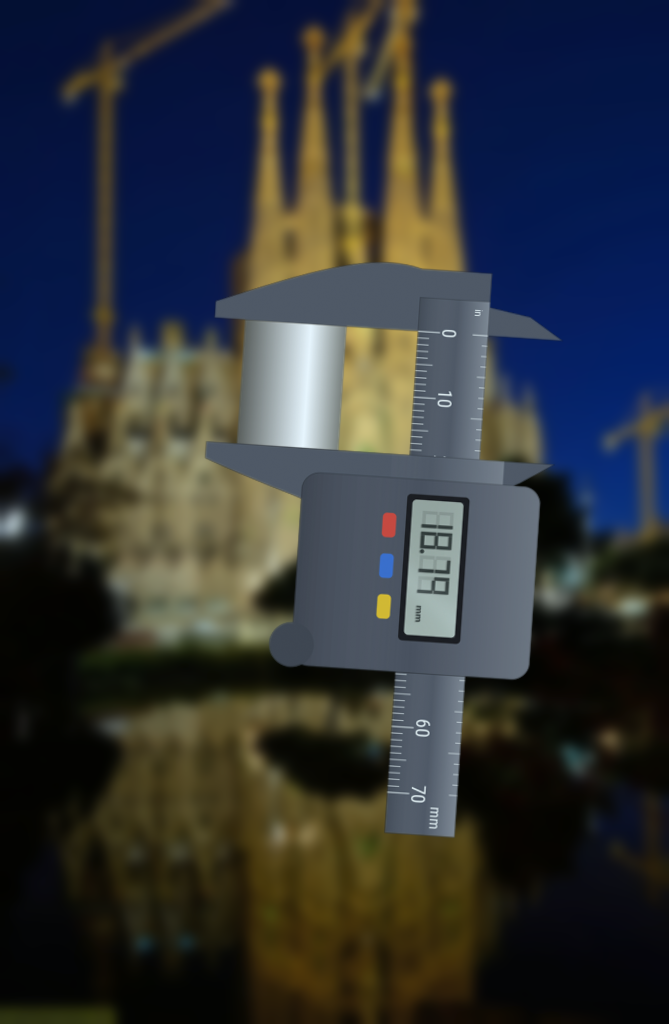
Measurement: 18.79 mm
